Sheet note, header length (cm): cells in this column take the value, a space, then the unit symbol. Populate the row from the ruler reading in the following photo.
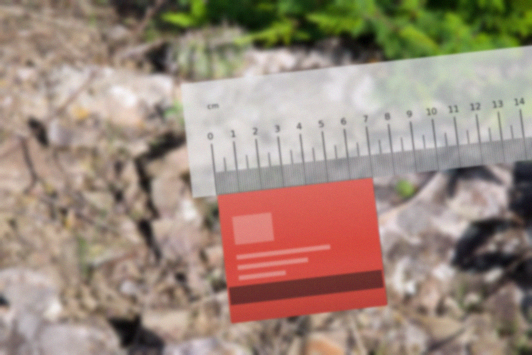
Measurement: 7 cm
